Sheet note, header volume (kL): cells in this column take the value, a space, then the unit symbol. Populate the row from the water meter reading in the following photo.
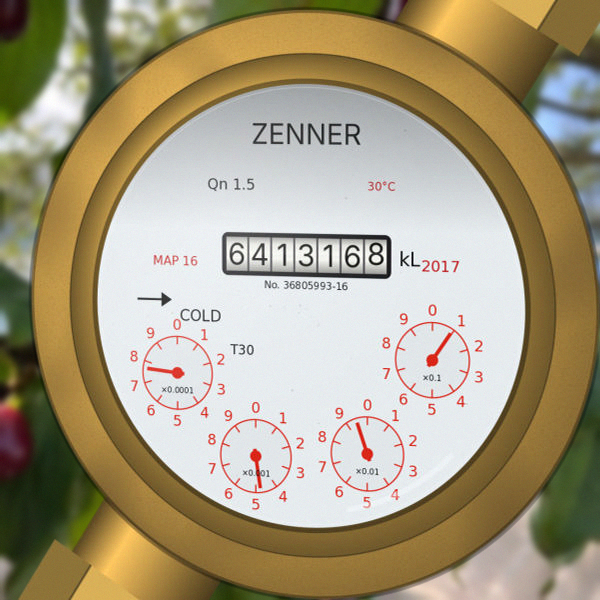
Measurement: 6413168.0947 kL
